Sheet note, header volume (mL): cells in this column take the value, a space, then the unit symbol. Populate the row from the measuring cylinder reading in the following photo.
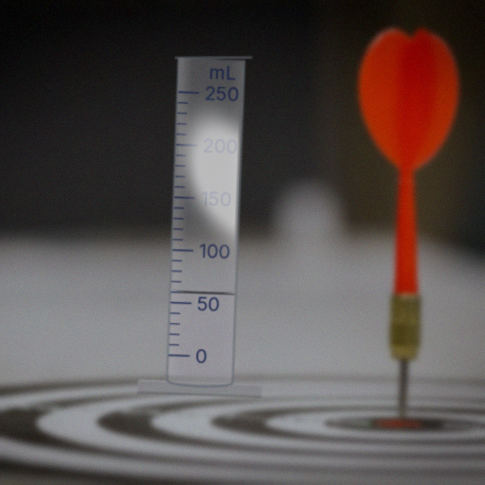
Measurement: 60 mL
